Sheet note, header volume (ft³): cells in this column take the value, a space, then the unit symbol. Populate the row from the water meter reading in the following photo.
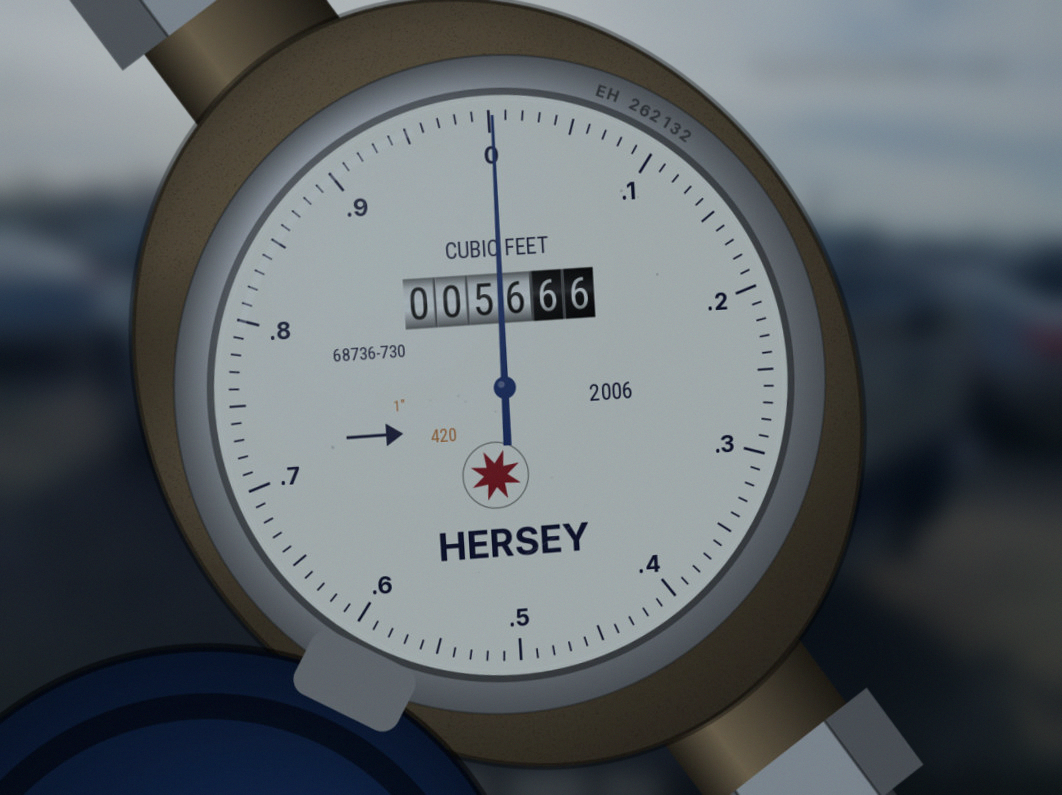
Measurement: 5666.00 ft³
